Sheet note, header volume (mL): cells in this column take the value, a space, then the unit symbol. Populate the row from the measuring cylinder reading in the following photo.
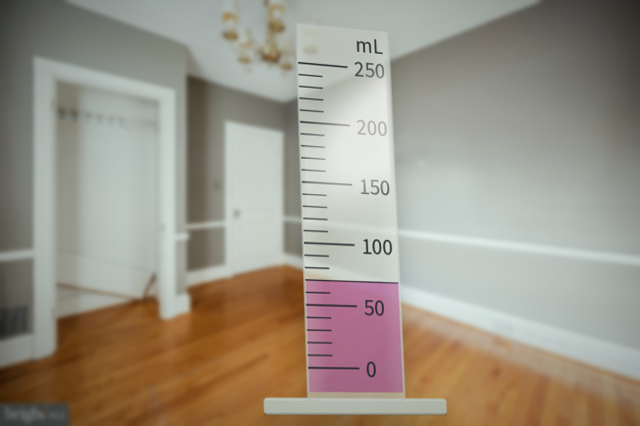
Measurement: 70 mL
